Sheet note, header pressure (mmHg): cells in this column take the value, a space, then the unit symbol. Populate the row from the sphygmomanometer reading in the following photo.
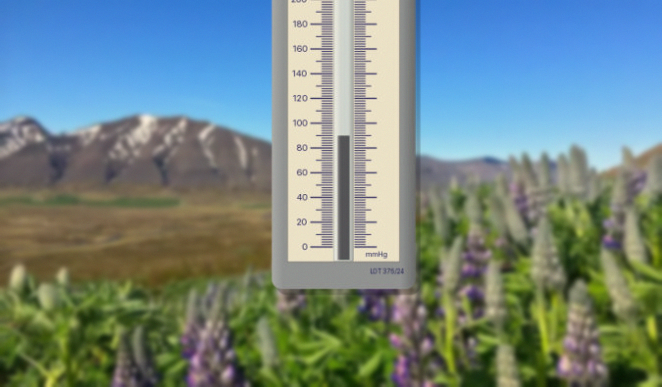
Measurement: 90 mmHg
